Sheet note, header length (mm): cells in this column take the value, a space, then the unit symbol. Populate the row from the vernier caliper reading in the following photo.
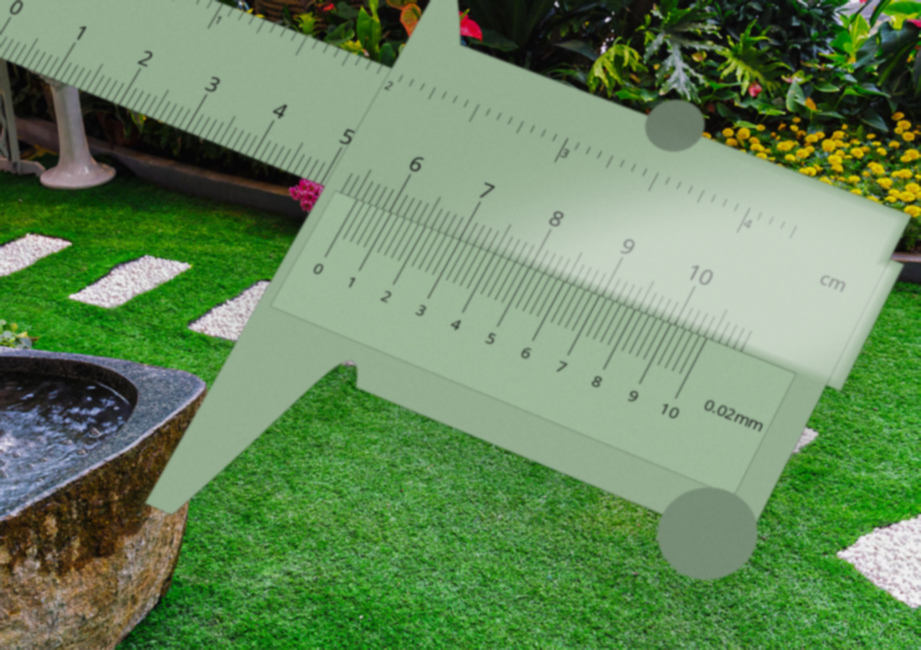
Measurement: 55.4 mm
